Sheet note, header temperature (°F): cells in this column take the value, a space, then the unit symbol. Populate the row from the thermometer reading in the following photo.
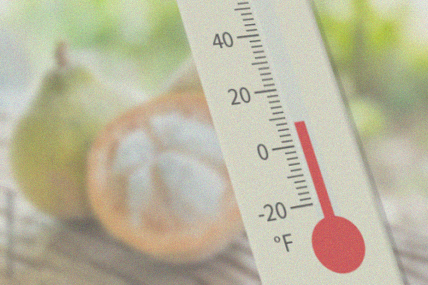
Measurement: 8 °F
